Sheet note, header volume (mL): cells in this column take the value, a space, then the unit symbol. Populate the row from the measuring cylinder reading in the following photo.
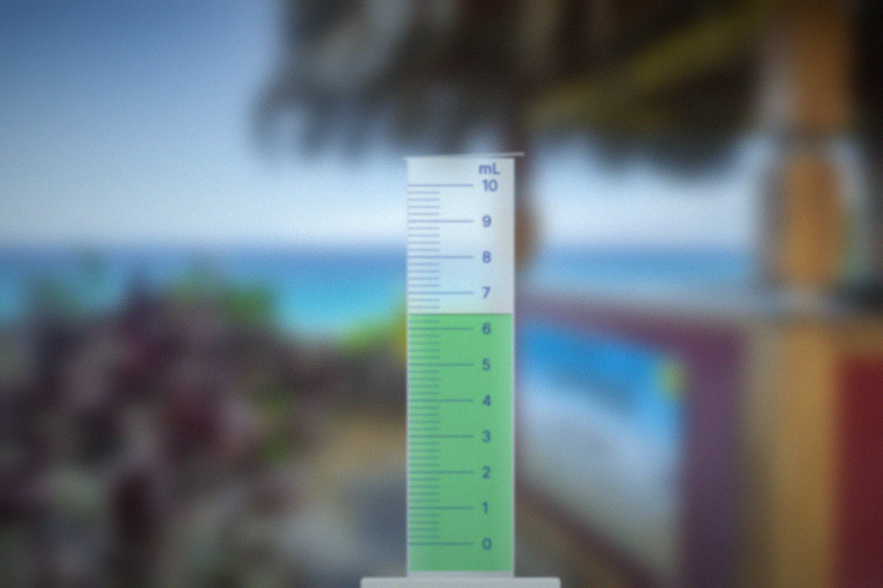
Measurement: 6.4 mL
